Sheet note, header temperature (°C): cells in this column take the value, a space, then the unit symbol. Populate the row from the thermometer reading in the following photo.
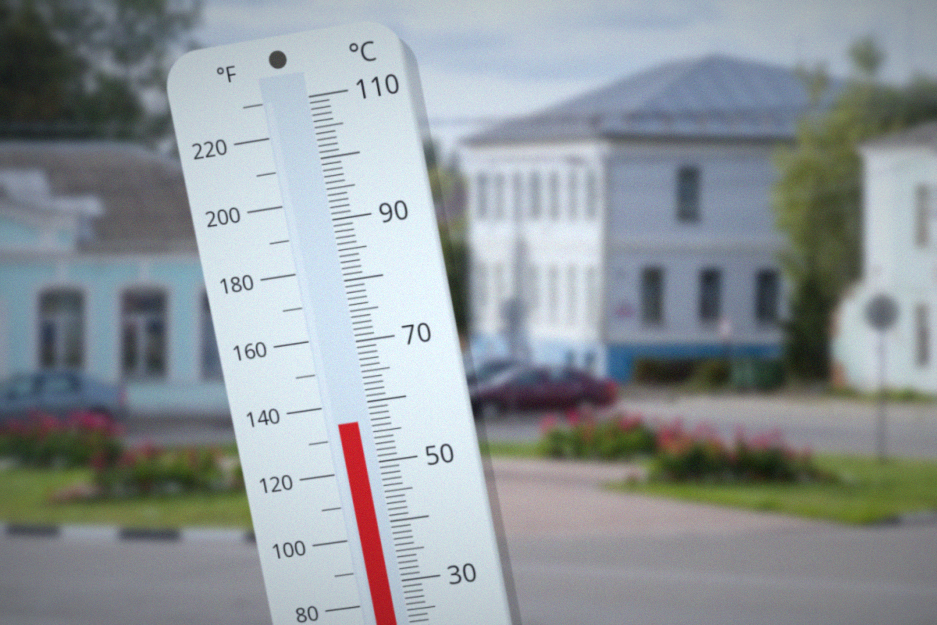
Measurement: 57 °C
